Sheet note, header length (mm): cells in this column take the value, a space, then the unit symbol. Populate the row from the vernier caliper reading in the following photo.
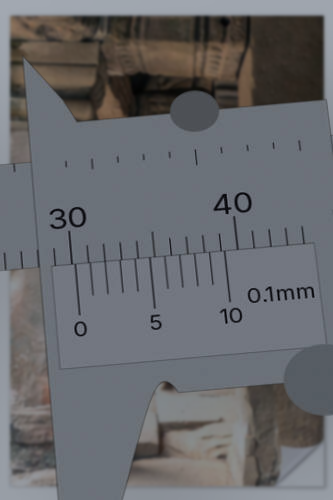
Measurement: 30.2 mm
